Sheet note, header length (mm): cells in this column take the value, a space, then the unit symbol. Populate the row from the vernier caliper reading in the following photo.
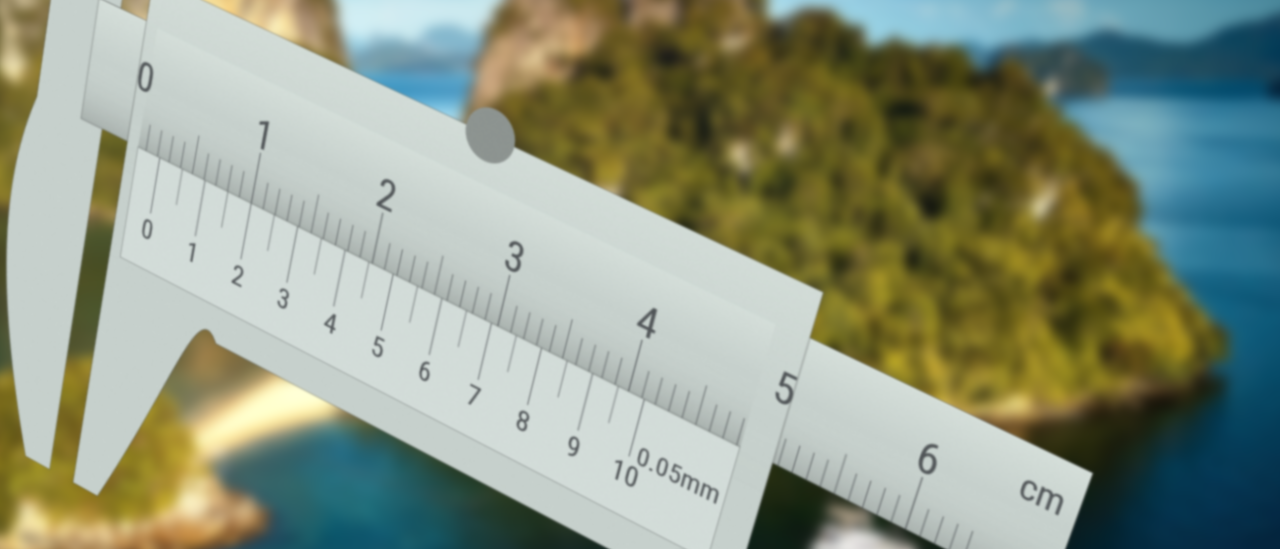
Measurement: 2.2 mm
